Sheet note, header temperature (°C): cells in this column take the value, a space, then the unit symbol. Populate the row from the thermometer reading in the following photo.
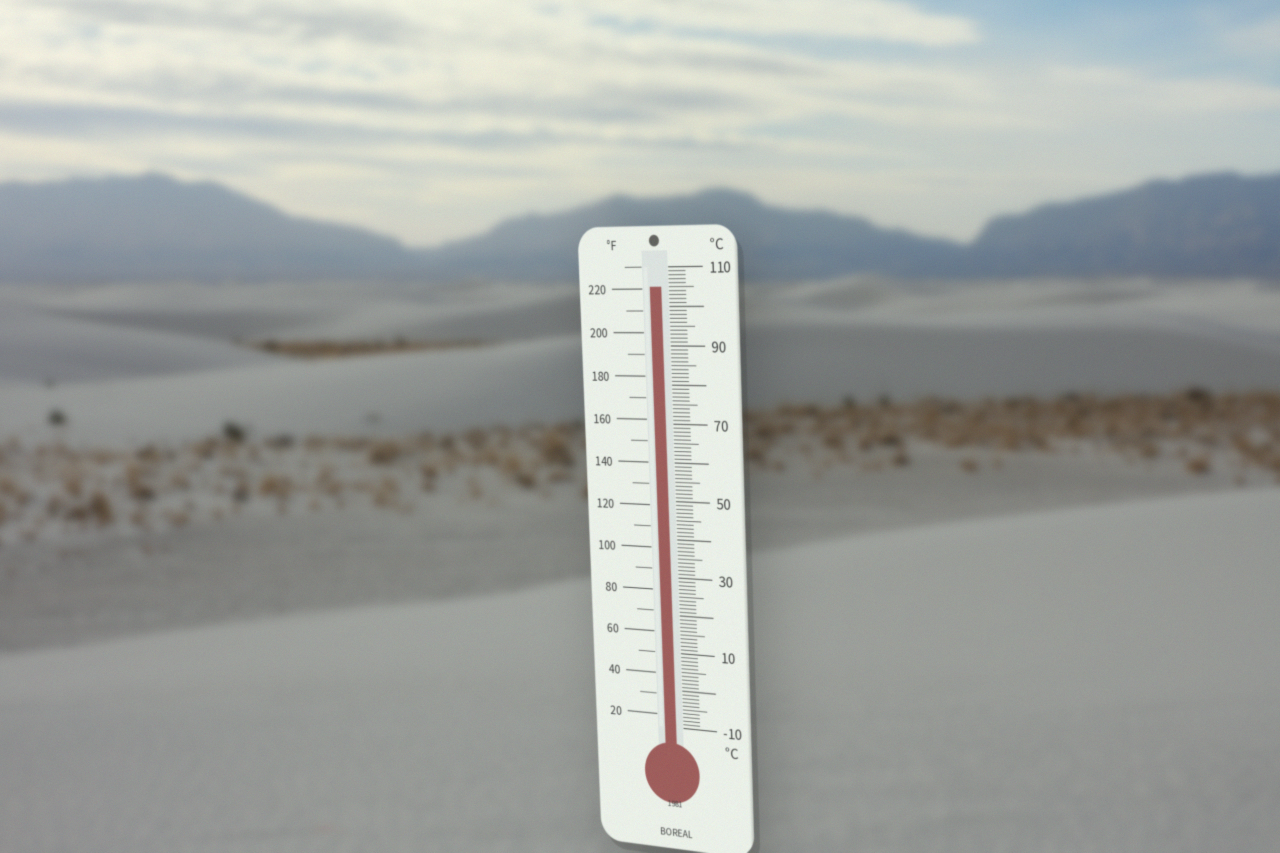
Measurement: 105 °C
